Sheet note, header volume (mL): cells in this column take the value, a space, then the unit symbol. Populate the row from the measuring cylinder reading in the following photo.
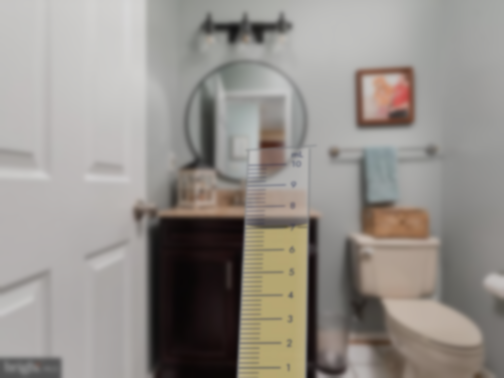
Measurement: 7 mL
